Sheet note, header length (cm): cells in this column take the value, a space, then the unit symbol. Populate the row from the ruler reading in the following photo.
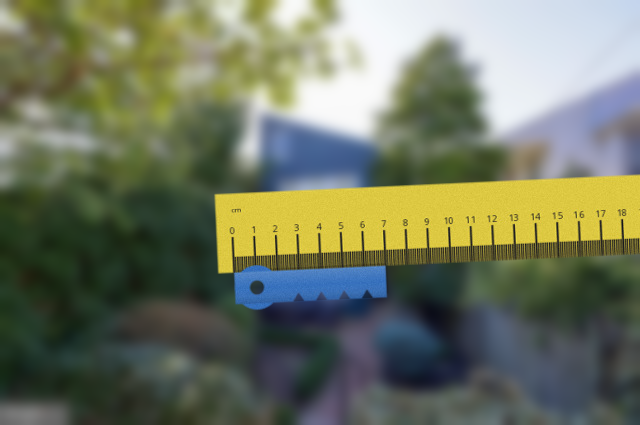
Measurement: 7 cm
